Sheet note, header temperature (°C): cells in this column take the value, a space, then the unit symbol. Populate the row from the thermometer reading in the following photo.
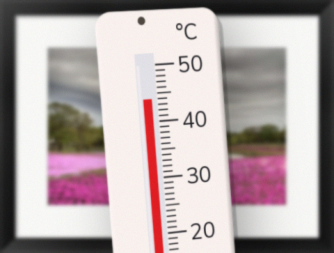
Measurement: 44 °C
